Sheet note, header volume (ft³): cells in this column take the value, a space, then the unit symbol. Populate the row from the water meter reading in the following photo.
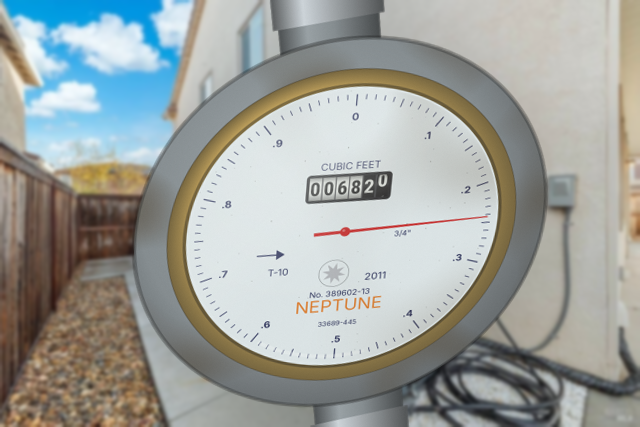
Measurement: 6820.24 ft³
